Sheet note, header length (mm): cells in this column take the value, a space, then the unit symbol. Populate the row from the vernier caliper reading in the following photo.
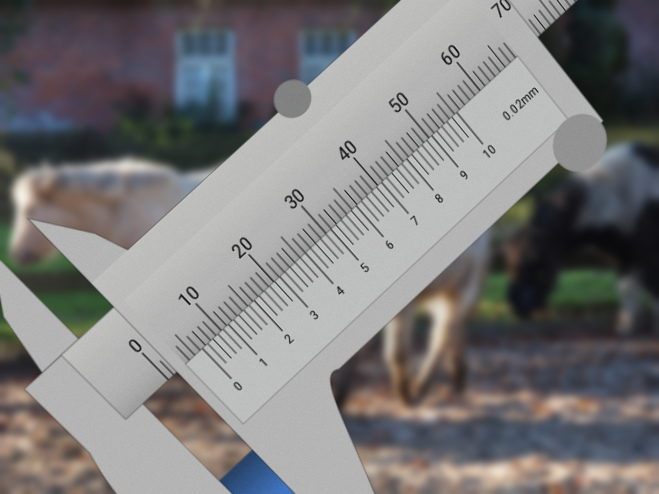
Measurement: 6.4 mm
